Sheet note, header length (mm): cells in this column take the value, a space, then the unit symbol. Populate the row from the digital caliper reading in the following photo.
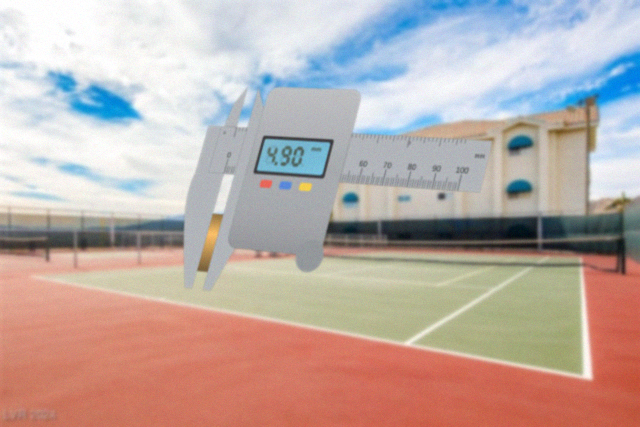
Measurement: 4.90 mm
